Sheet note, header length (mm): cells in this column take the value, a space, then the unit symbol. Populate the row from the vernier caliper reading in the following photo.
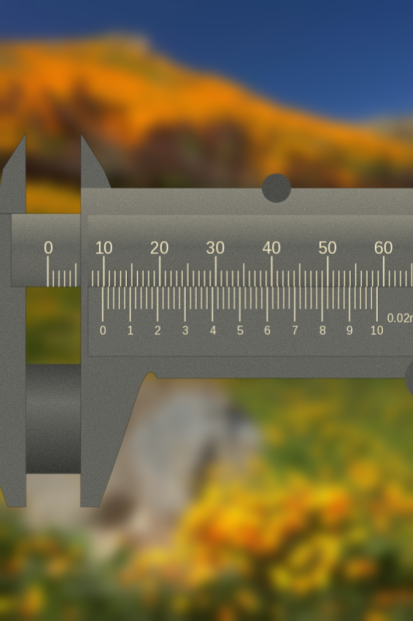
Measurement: 9.8 mm
